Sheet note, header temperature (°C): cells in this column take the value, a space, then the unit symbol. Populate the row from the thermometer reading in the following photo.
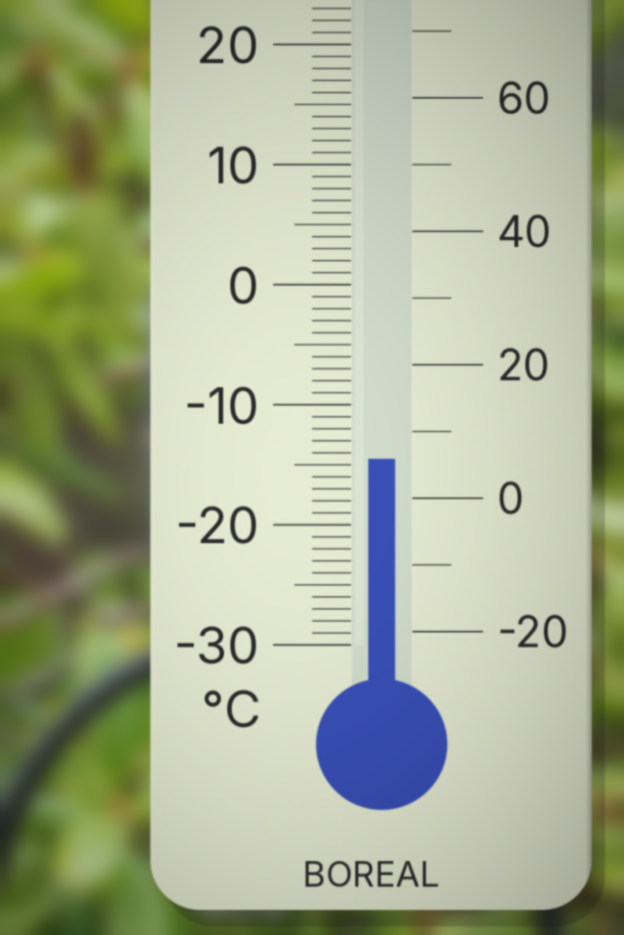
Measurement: -14.5 °C
